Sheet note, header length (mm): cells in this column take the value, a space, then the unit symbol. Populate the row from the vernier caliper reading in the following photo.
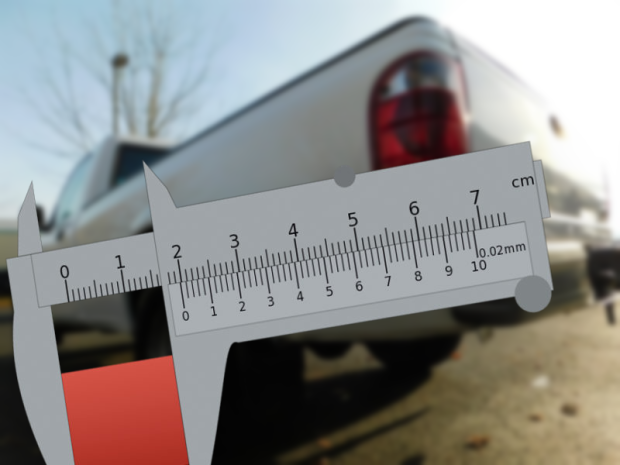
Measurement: 19.8 mm
